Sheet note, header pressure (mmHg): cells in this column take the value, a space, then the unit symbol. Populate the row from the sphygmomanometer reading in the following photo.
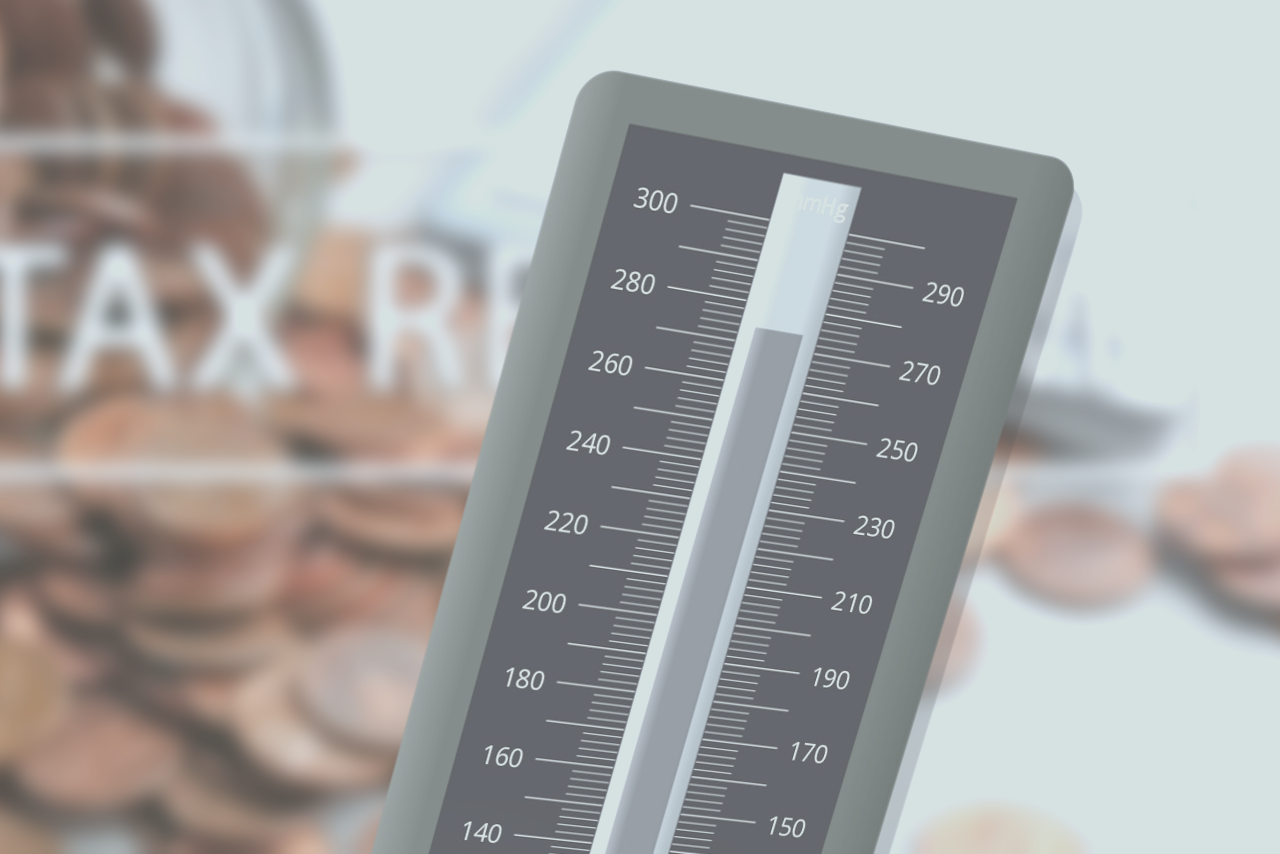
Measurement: 274 mmHg
